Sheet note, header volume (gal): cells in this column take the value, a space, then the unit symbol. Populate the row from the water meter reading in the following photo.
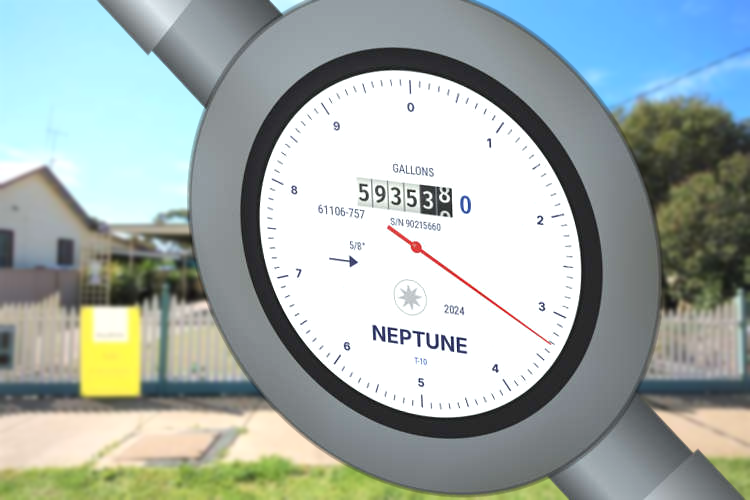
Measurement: 5935383.3 gal
